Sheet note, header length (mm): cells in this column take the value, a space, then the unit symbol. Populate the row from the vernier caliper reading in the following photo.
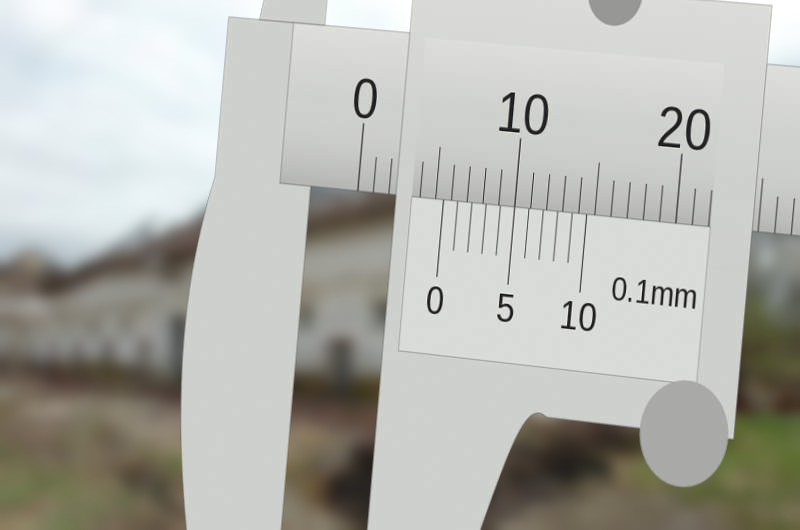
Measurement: 5.5 mm
